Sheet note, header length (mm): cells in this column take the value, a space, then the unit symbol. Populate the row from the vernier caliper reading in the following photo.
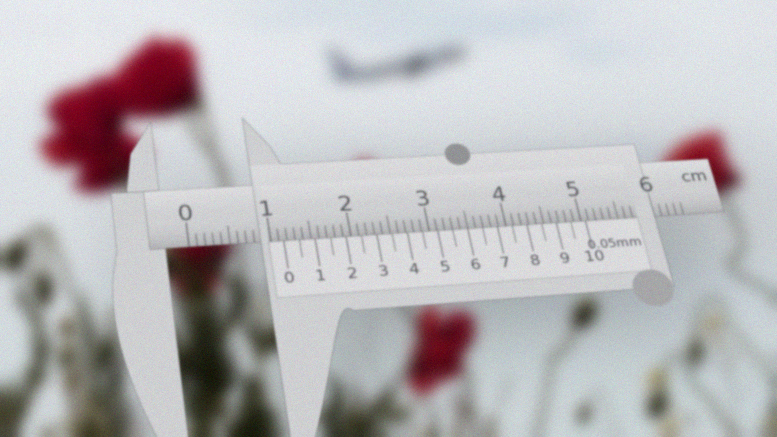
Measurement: 11.6 mm
